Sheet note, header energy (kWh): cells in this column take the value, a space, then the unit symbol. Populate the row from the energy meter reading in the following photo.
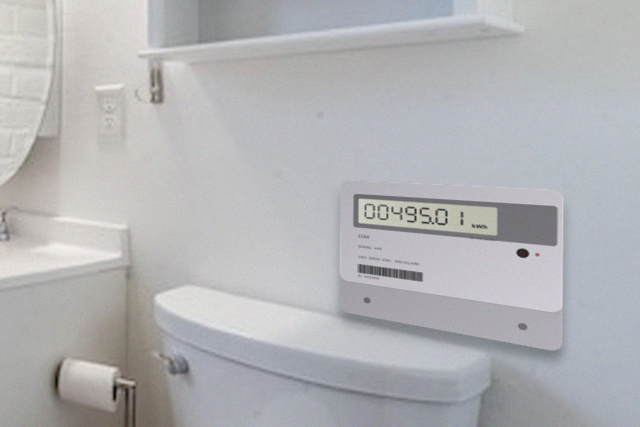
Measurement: 495.01 kWh
